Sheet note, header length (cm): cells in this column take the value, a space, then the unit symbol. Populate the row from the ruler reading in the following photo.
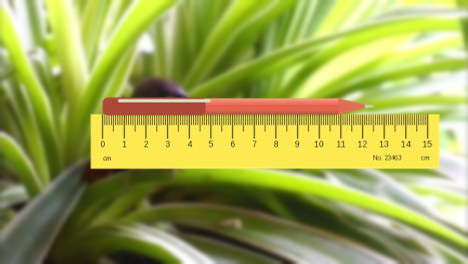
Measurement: 12.5 cm
